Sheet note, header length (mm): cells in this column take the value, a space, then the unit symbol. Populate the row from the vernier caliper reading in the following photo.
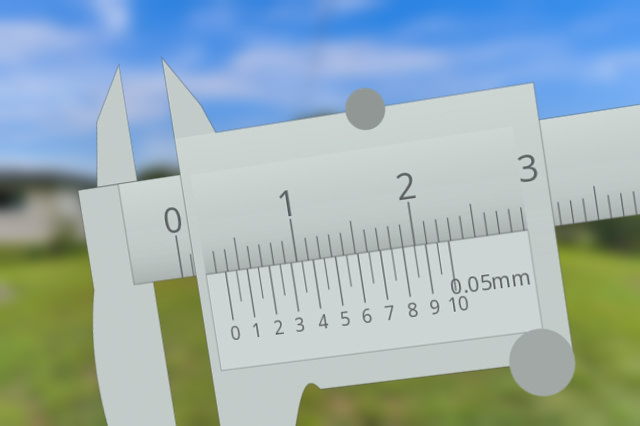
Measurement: 3.8 mm
